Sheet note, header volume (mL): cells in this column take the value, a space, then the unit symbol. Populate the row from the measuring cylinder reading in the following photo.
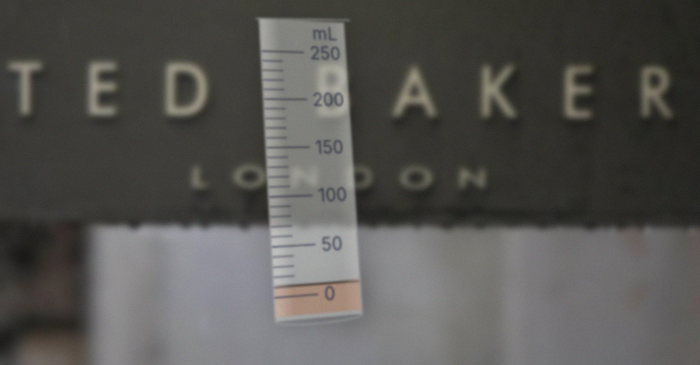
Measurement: 10 mL
